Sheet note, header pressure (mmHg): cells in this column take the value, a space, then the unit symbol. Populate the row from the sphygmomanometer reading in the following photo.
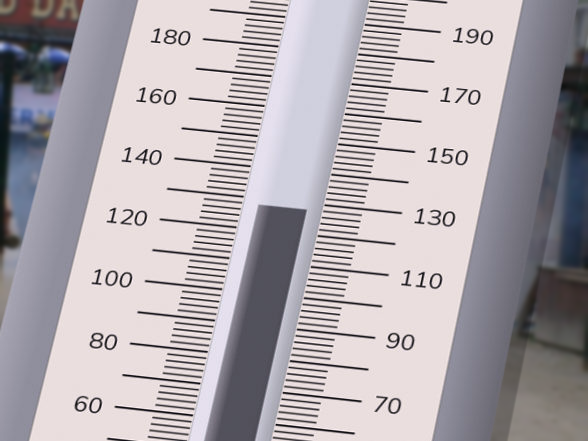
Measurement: 128 mmHg
